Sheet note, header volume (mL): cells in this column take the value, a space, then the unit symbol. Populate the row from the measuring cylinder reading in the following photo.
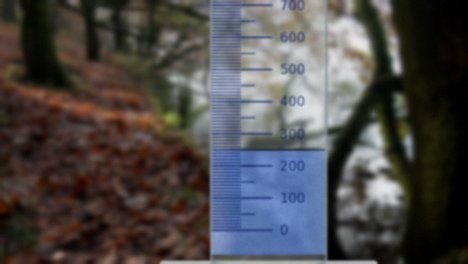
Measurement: 250 mL
